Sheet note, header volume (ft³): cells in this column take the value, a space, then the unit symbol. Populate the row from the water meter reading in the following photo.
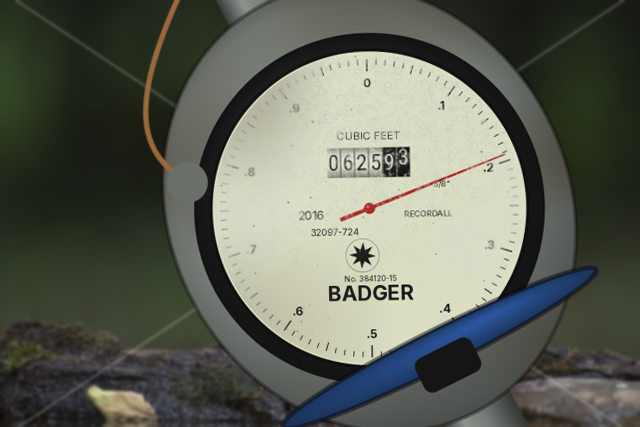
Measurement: 62593.19 ft³
